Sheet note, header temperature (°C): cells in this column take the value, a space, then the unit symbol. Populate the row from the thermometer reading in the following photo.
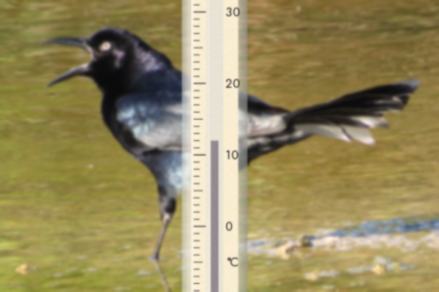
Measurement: 12 °C
